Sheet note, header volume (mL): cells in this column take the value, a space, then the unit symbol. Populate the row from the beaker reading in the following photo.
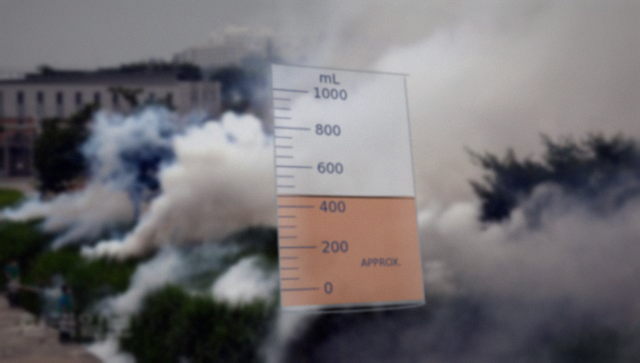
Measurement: 450 mL
